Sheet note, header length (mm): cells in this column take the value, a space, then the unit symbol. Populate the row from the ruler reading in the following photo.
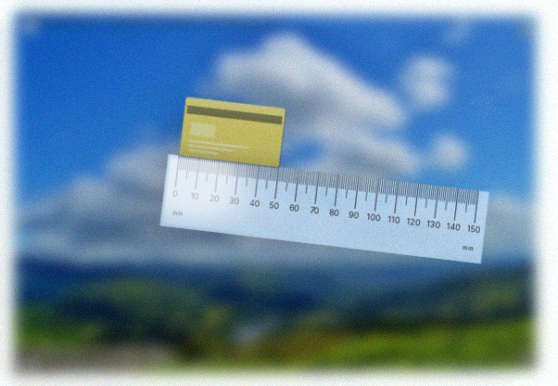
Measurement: 50 mm
